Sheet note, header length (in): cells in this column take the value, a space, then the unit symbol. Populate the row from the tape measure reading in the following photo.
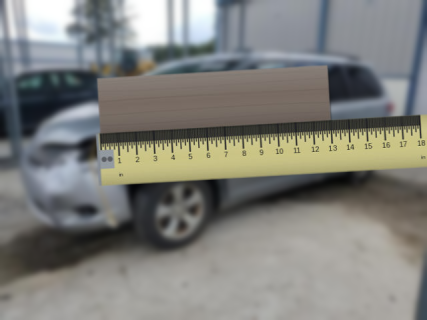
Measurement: 13 in
